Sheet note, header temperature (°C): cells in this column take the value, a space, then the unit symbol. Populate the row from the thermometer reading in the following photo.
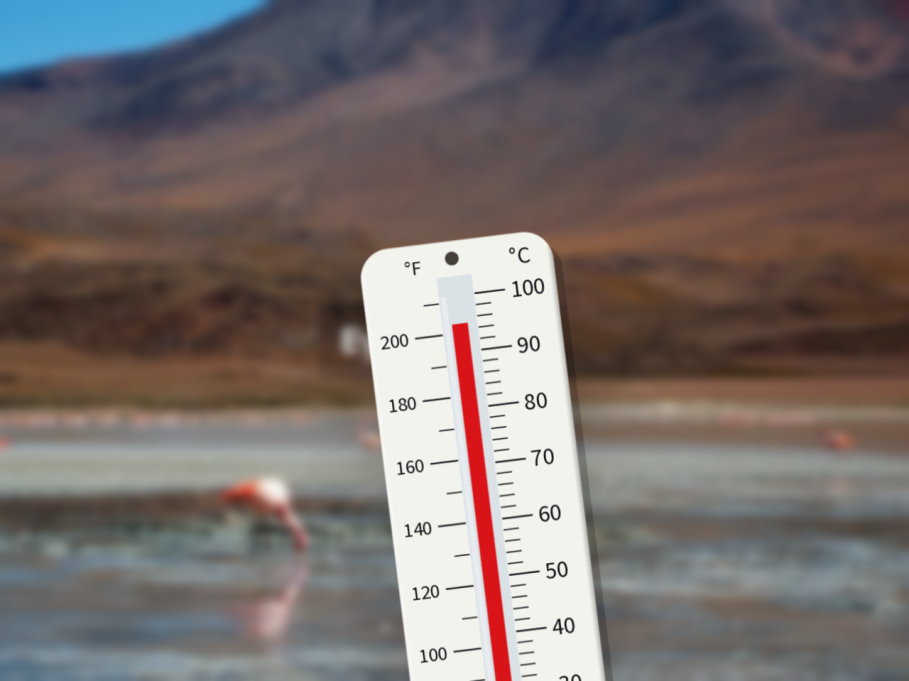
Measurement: 95 °C
